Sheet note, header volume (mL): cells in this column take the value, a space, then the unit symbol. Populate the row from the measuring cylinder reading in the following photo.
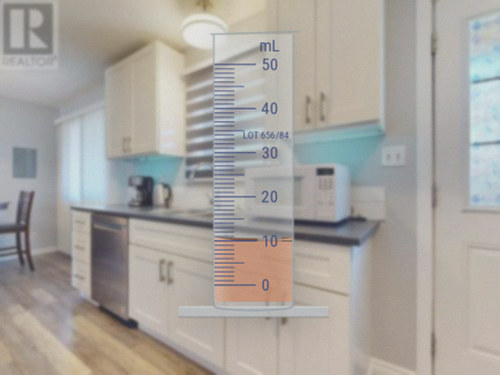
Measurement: 10 mL
